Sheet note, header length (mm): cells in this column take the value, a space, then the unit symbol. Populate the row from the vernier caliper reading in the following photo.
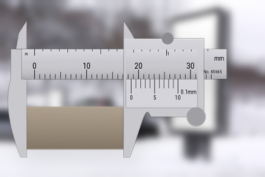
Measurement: 18.6 mm
